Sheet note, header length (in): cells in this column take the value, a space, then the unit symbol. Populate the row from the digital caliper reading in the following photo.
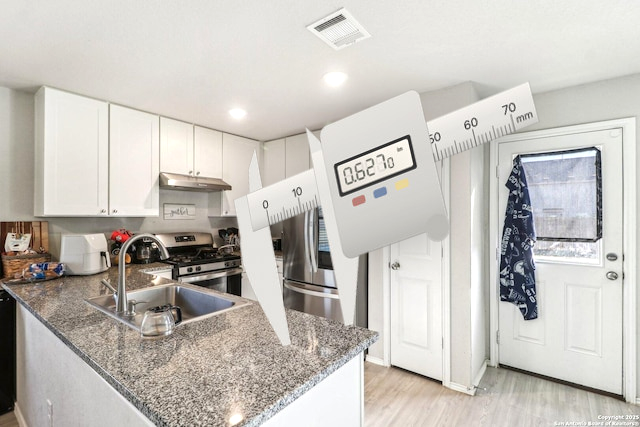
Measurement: 0.6270 in
